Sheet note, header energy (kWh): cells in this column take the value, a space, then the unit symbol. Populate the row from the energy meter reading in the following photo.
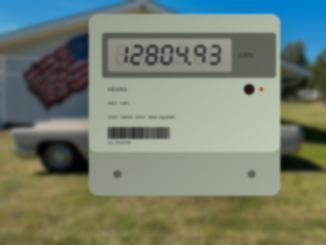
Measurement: 12804.93 kWh
